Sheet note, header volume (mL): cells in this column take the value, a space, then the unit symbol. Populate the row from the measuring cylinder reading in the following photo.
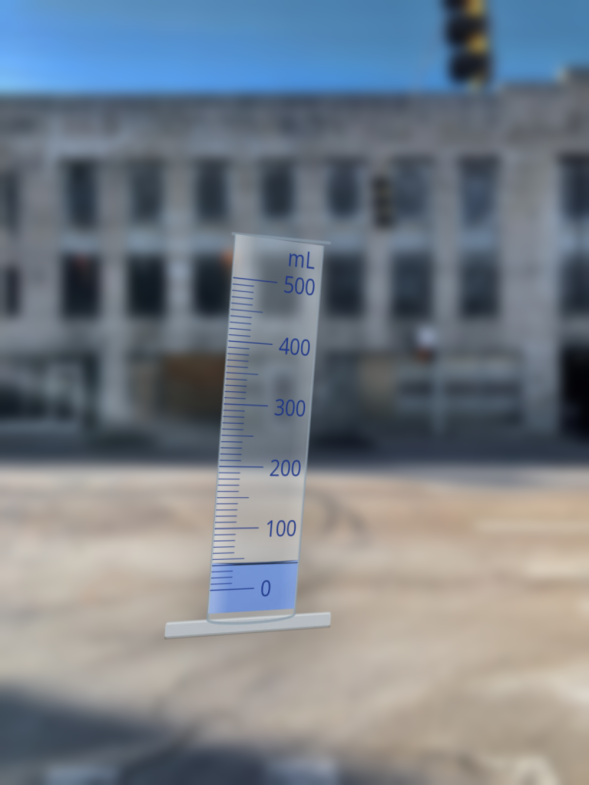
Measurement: 40 mL
